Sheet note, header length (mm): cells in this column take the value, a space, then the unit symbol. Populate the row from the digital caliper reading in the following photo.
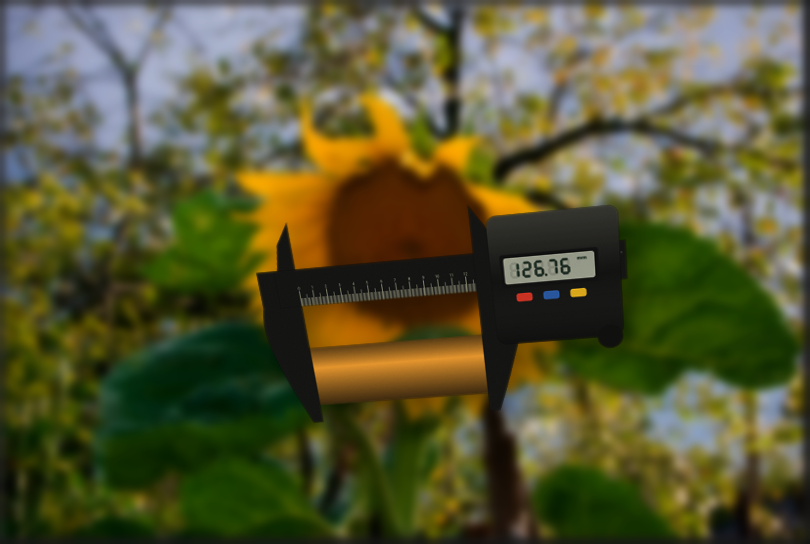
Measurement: 126.76 mm
